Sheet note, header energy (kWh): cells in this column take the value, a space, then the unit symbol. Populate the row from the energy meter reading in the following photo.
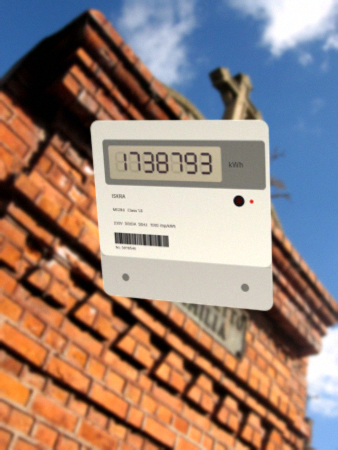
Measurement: 1738793 kWh
